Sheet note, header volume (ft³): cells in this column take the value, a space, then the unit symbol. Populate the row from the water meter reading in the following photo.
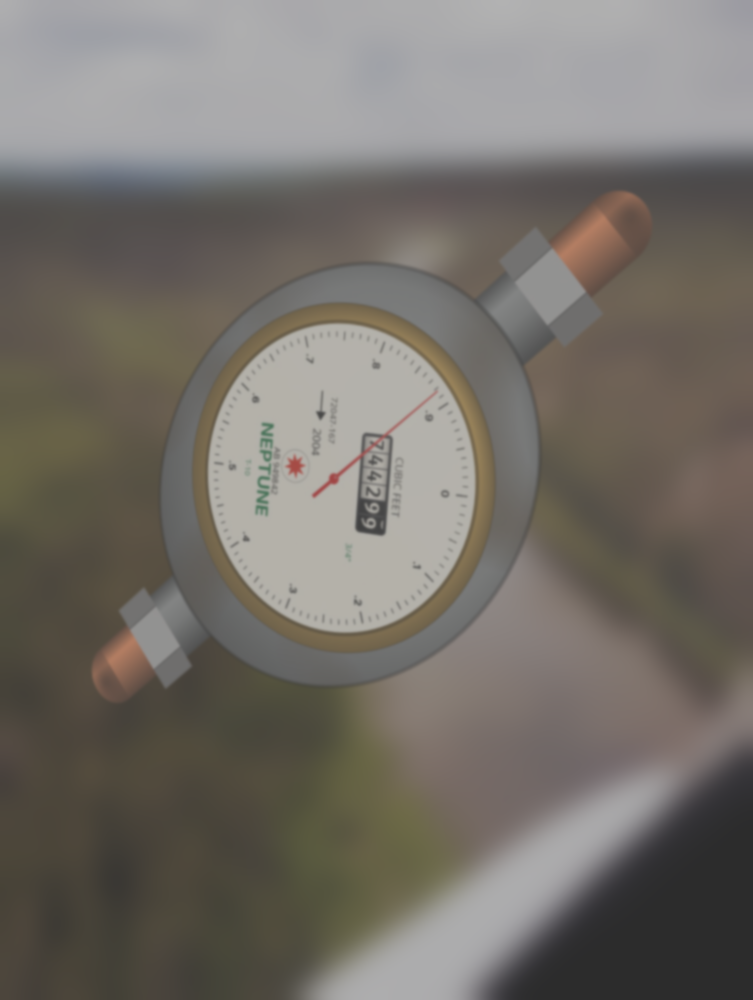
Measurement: 744298.88 ft³
